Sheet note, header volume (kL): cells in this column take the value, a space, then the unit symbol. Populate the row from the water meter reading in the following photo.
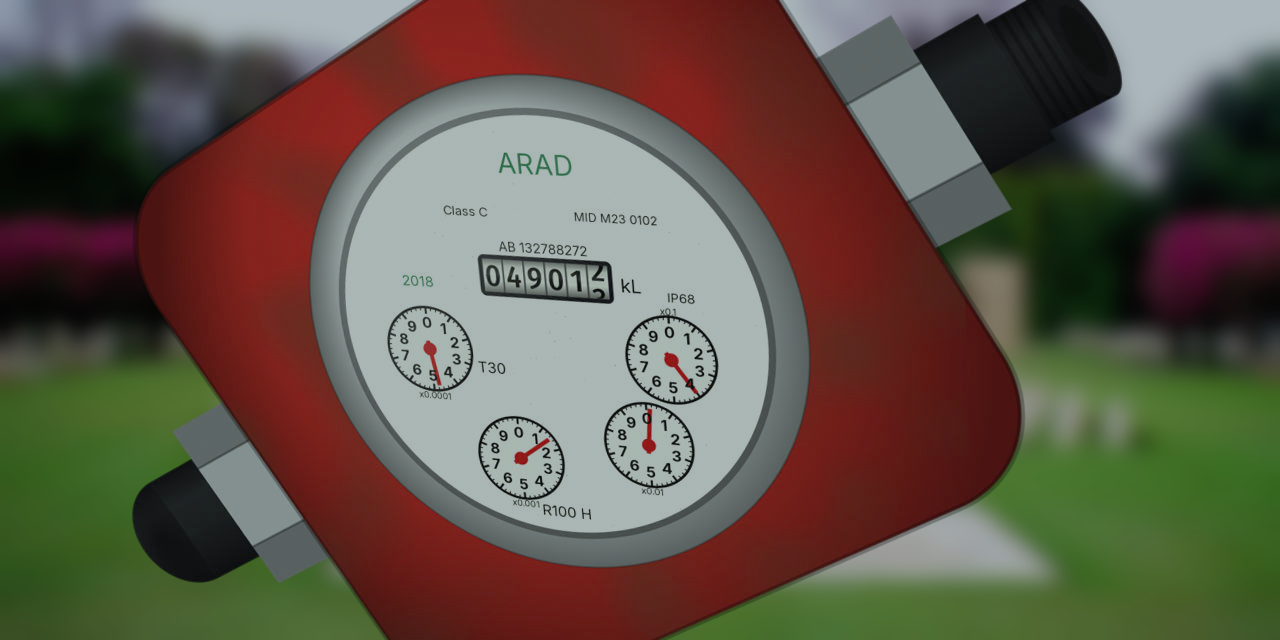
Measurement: 49012.4014 kL
